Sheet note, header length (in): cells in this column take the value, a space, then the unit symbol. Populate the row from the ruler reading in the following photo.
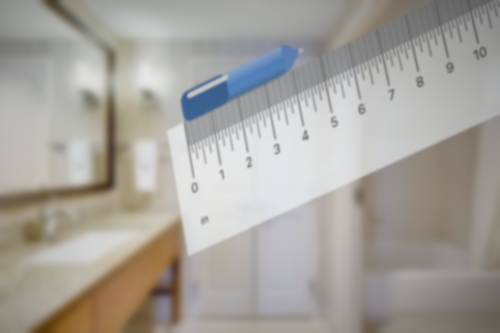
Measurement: 4.5 in
